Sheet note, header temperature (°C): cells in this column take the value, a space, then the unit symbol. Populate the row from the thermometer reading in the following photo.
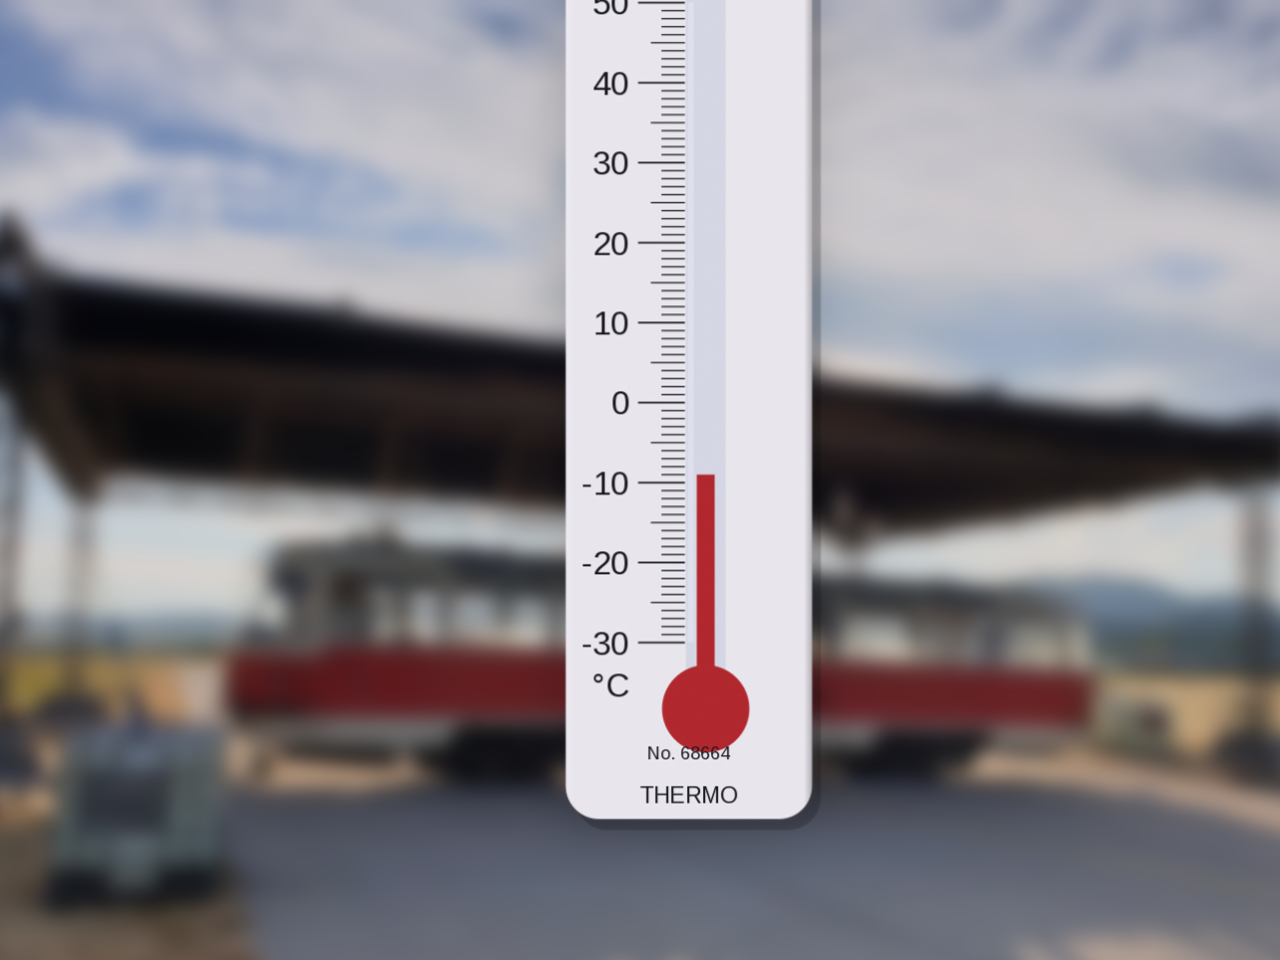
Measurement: -9 °C
